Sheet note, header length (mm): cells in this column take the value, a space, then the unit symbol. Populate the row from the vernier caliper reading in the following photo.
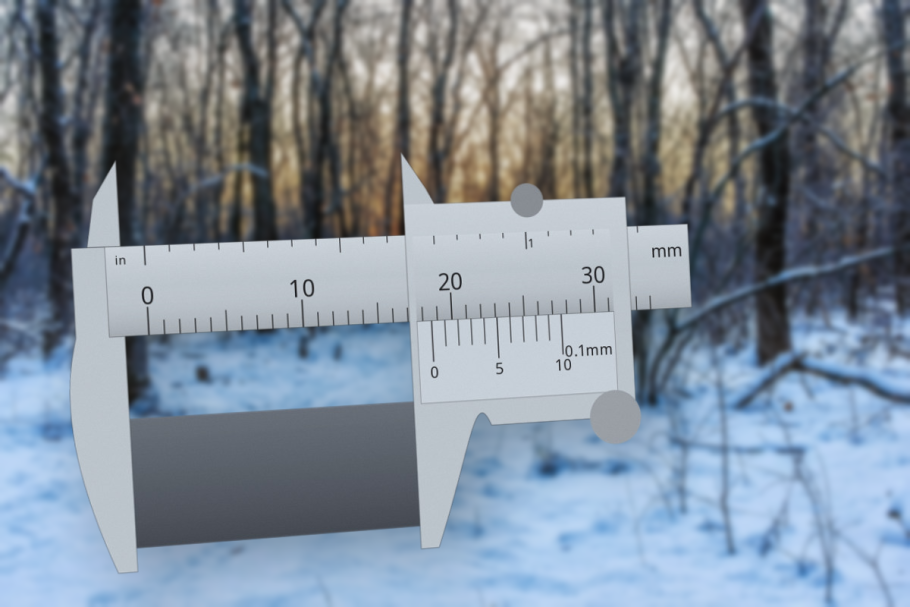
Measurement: 18.6 mm
